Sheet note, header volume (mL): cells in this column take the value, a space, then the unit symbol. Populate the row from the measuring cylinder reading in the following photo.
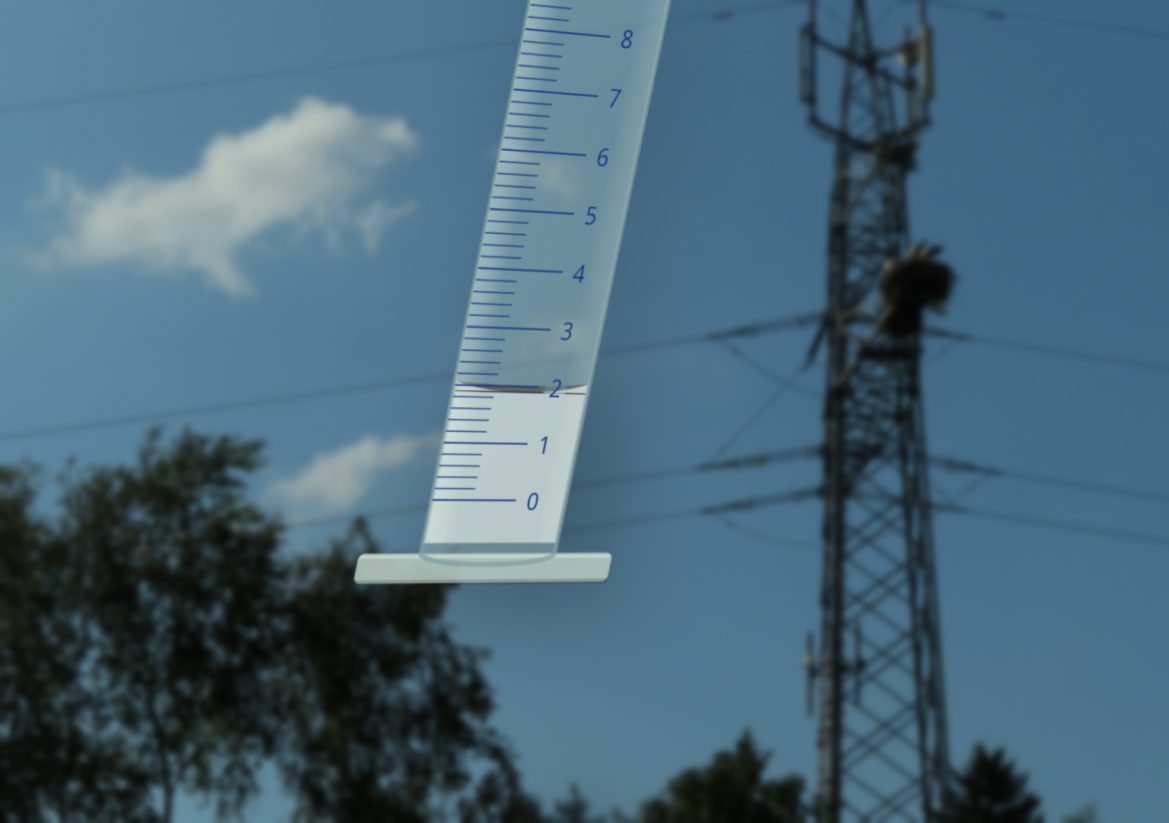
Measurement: 1.9 mL
